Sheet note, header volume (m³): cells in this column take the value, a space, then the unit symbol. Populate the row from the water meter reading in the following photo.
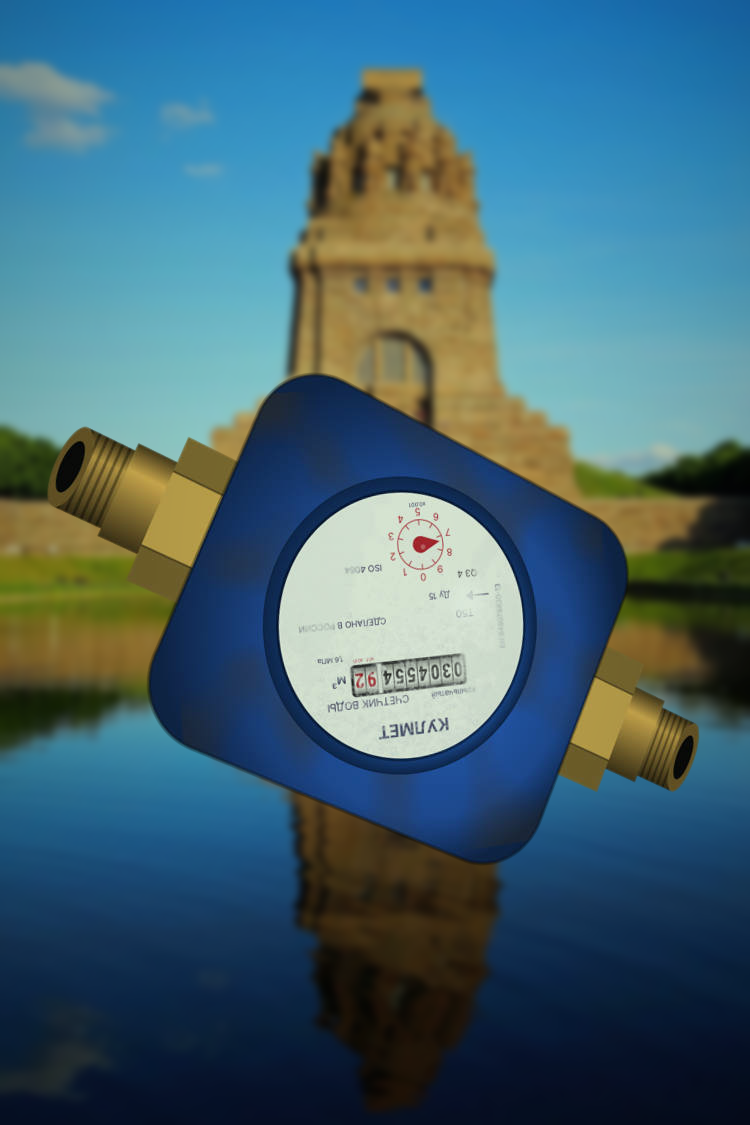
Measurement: 304554.927 m³
